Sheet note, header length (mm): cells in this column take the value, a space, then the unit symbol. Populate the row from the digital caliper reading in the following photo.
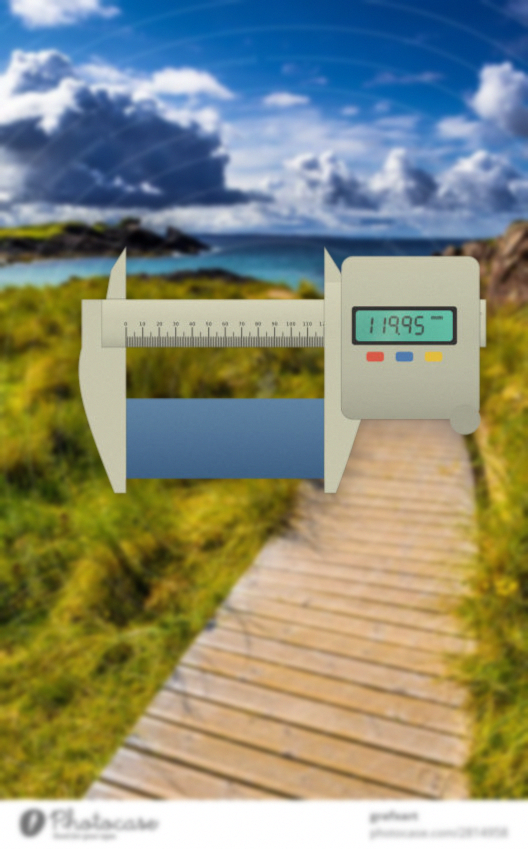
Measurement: 119.95 mm
